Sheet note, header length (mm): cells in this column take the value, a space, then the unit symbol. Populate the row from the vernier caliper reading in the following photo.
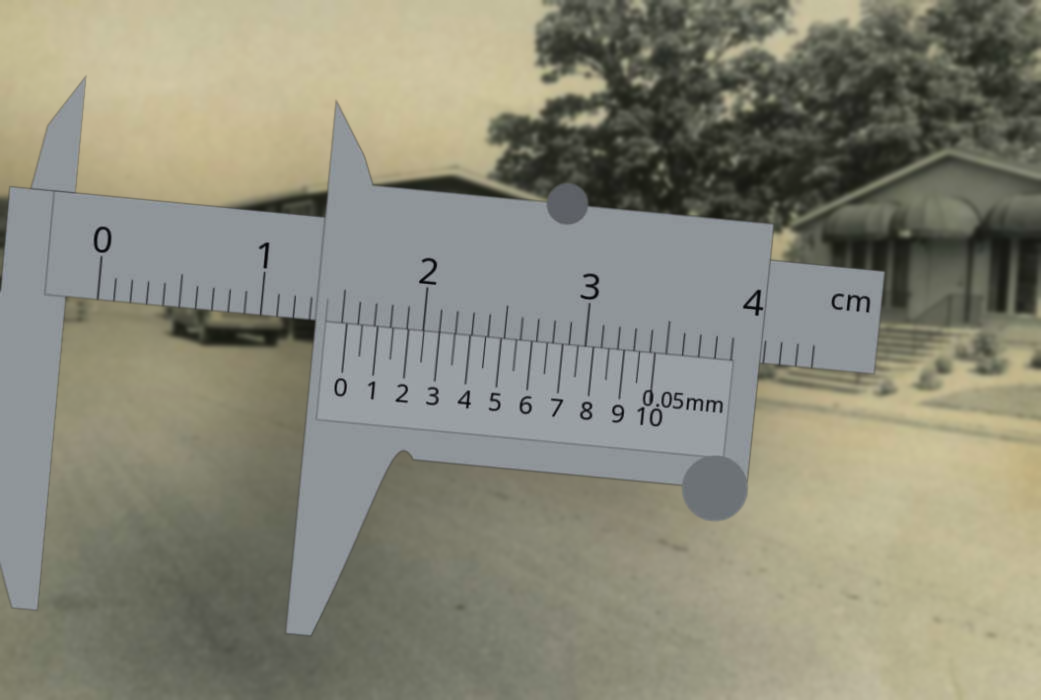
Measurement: 15.3 mm
